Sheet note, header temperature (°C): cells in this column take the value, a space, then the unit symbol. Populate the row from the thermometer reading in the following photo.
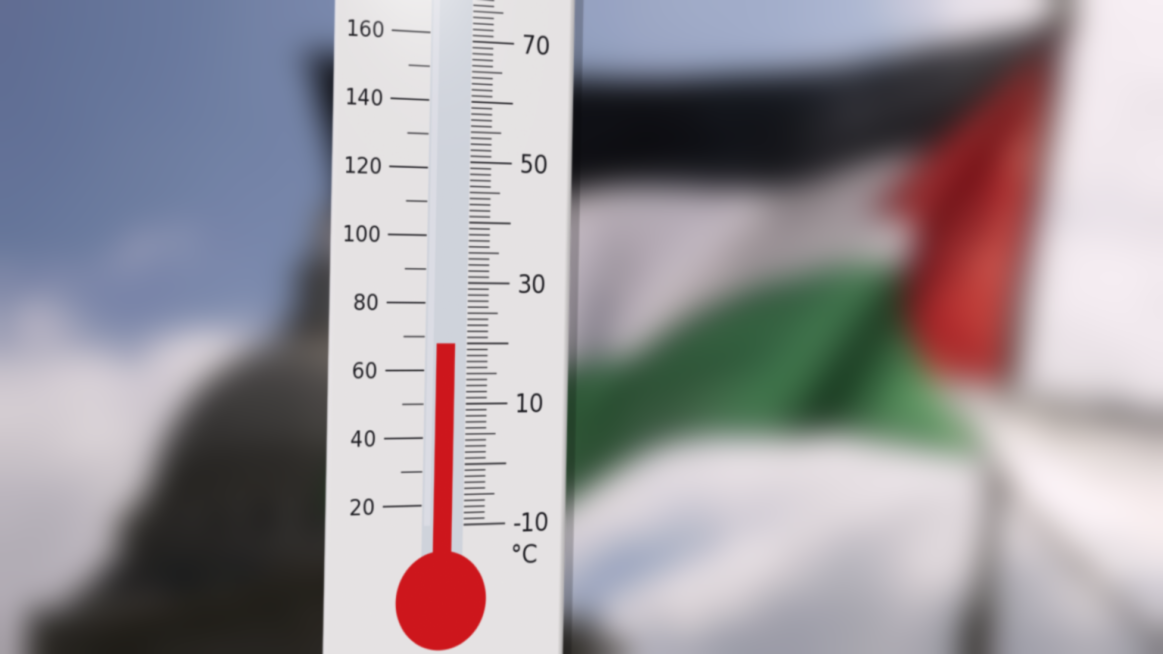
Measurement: 20 °C
